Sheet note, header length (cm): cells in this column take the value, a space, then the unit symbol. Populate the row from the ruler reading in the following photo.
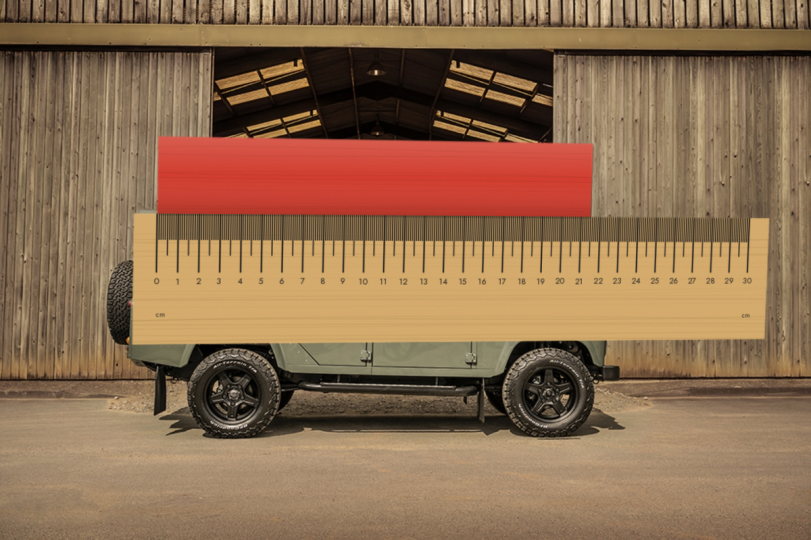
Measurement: 21.5 cm
